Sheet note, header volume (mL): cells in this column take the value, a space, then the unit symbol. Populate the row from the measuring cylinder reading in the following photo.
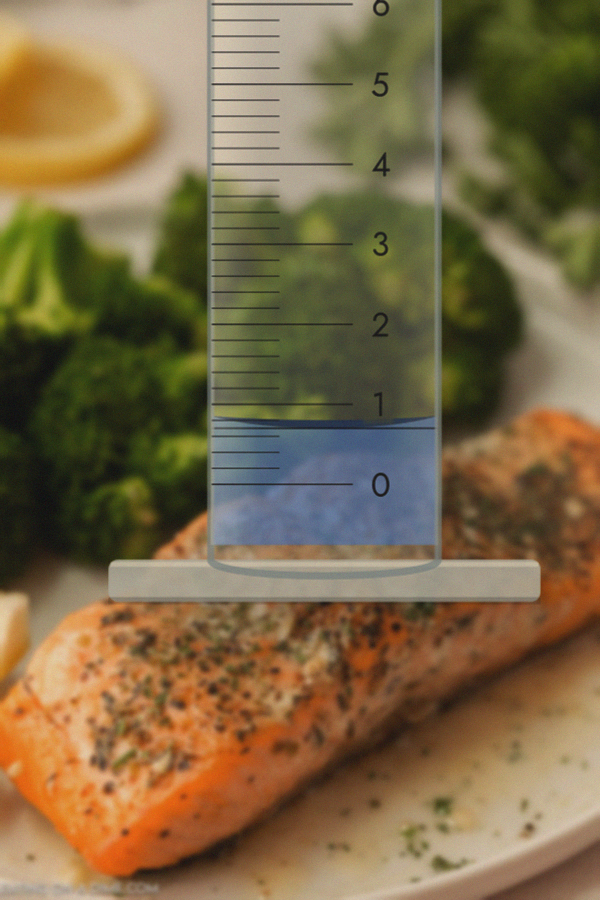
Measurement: 0.7 mL
